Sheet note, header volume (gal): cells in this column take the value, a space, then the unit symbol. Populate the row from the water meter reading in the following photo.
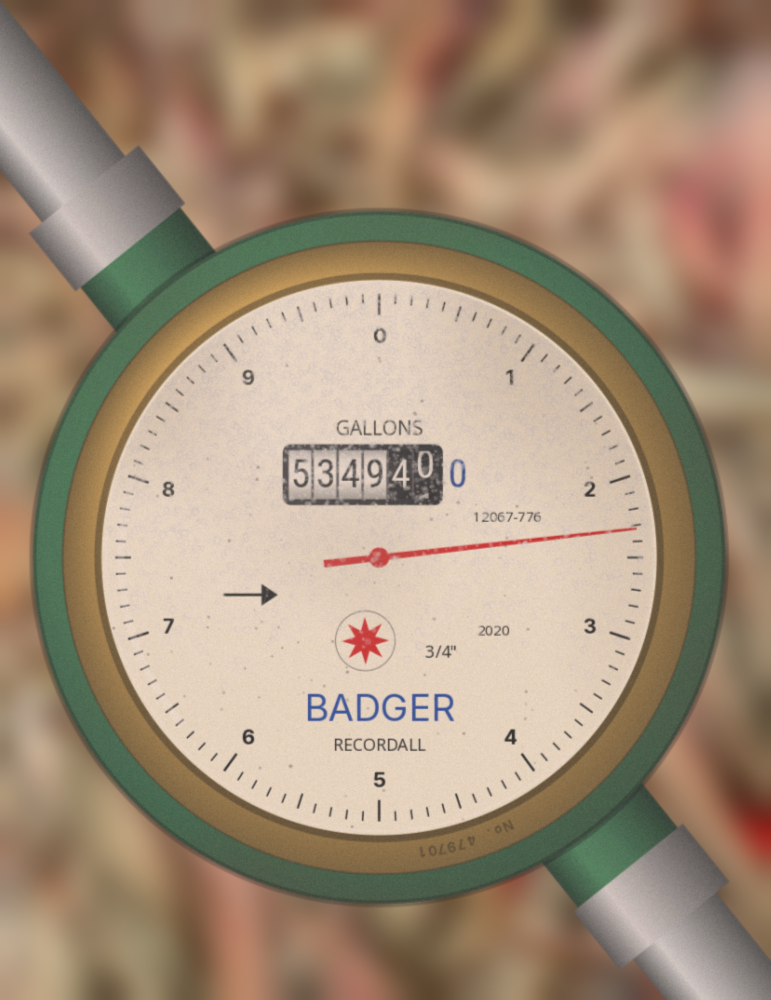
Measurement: 5349402.3 gal
